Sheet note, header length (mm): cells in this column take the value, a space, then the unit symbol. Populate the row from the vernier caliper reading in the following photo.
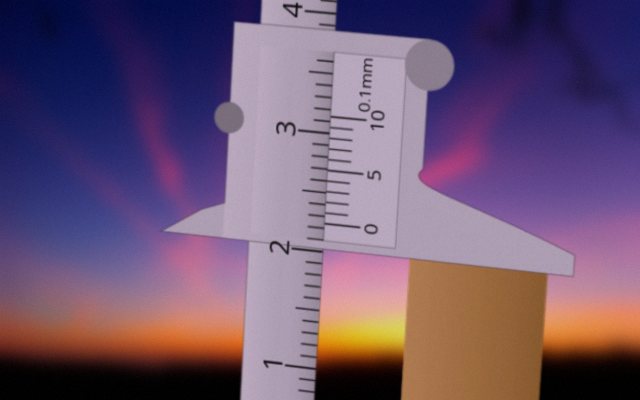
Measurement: 22.4 mm
